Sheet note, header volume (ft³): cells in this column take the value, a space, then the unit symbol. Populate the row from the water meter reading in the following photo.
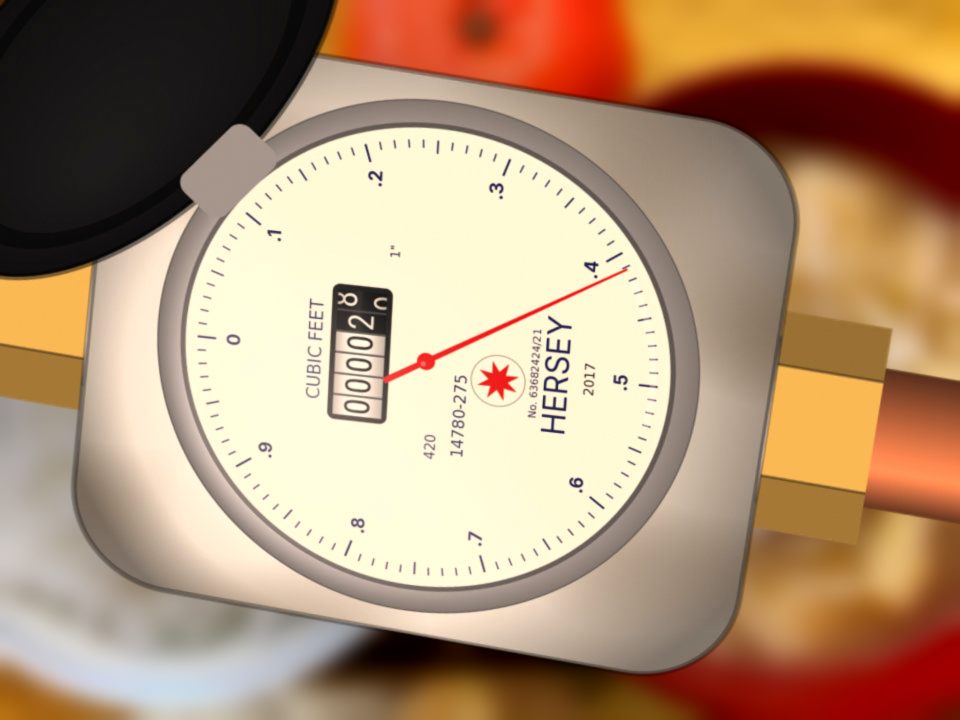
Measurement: 28.41 ft³
